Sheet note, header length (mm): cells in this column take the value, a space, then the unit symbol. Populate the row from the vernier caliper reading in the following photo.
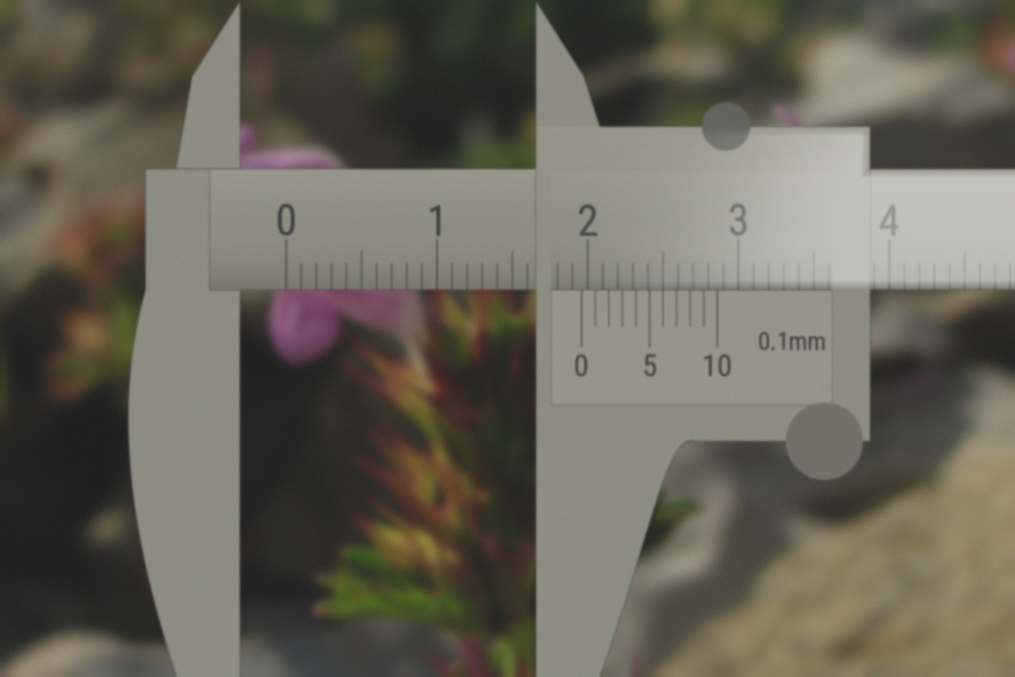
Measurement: 19.6 mm
